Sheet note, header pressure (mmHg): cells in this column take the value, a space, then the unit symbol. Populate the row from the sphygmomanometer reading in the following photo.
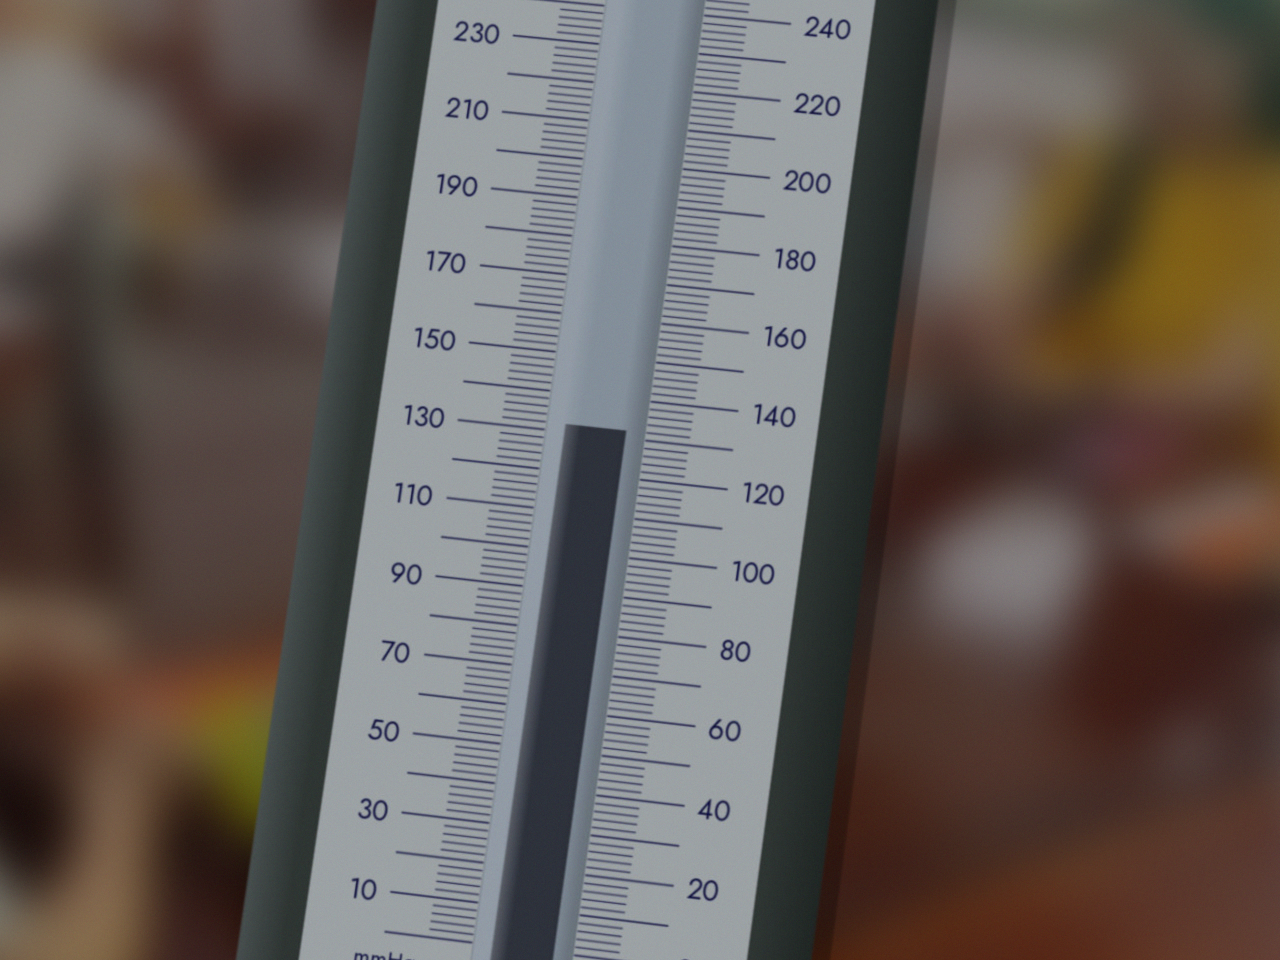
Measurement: 132 mmHg
